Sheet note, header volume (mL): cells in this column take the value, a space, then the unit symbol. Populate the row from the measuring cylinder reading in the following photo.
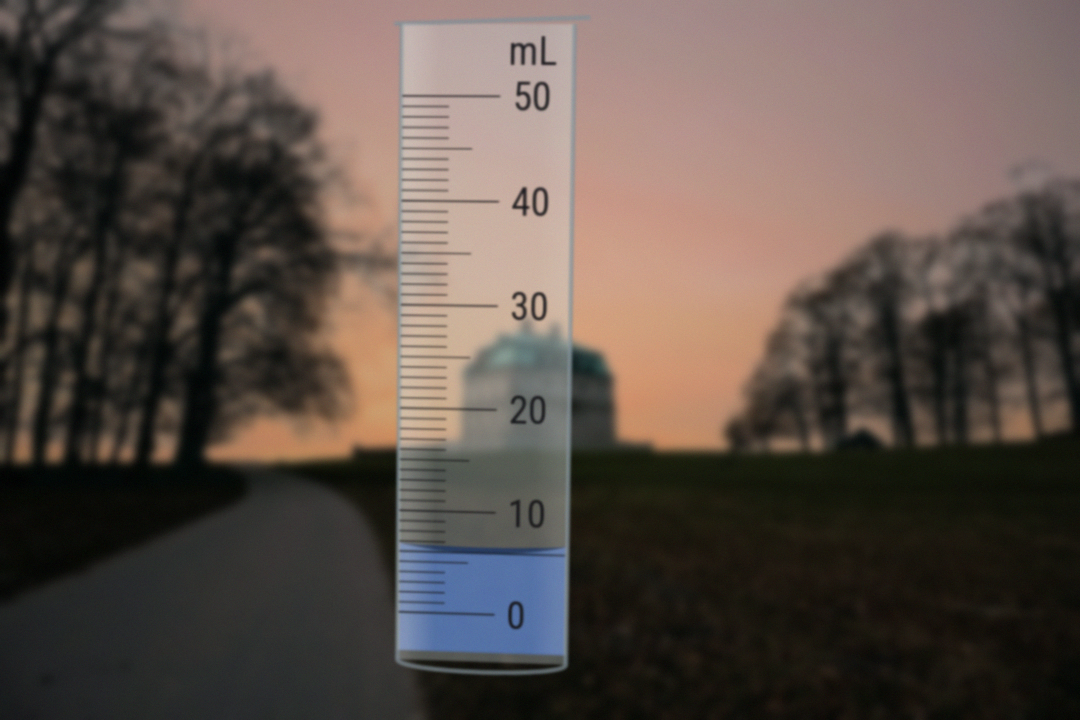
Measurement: 6 mL
